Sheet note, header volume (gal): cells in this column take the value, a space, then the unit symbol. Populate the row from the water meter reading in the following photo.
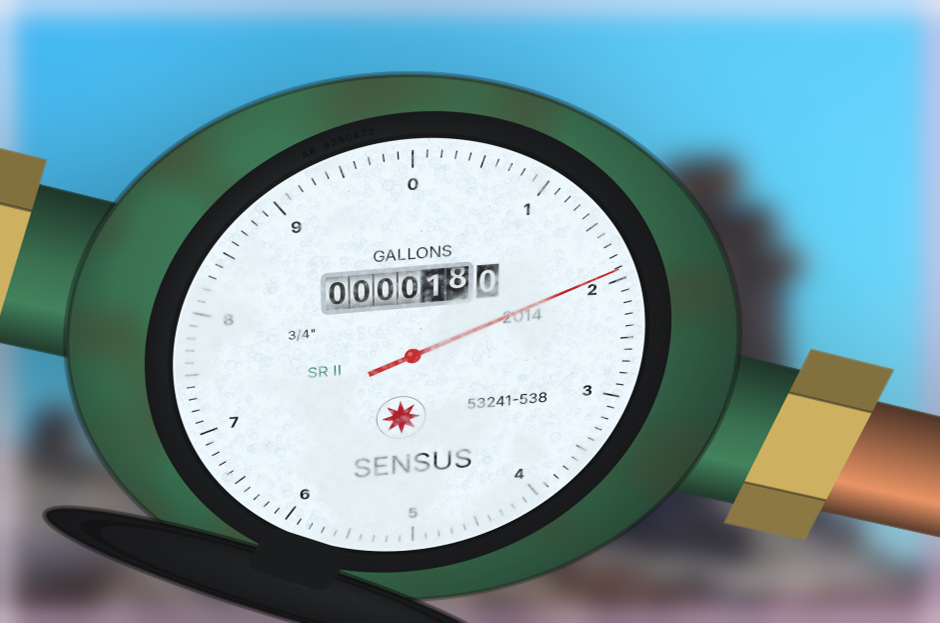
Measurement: 181.9 gal
